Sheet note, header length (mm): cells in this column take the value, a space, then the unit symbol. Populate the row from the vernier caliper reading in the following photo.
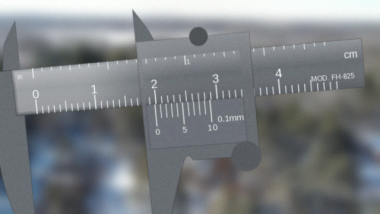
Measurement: 19.8 mm
